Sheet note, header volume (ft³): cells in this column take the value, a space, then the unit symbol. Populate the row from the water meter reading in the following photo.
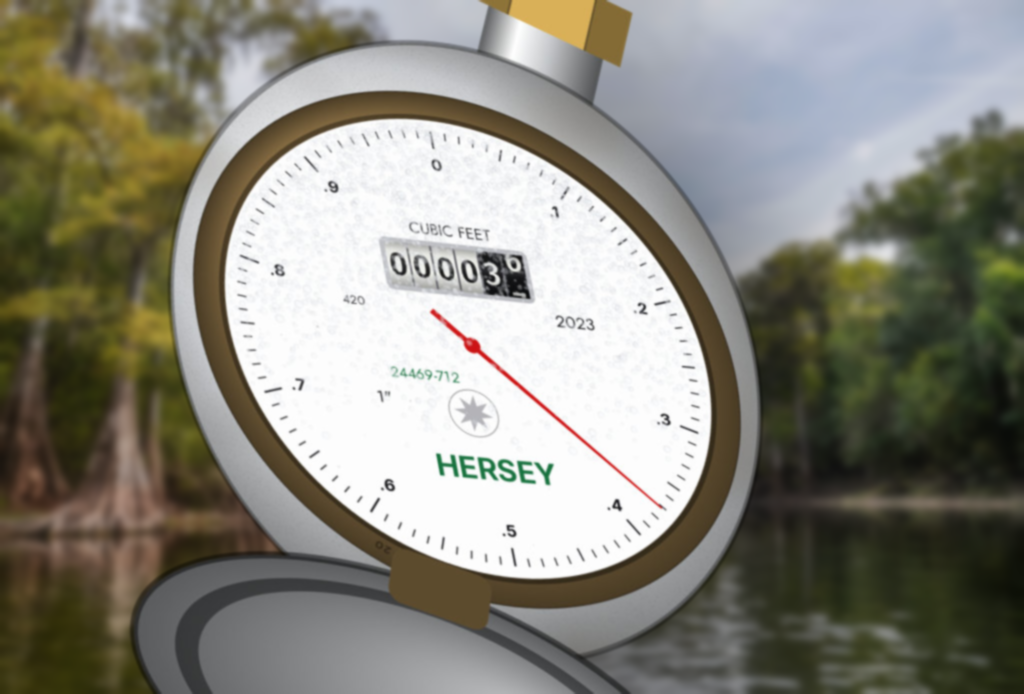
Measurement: 36.37 ft³
